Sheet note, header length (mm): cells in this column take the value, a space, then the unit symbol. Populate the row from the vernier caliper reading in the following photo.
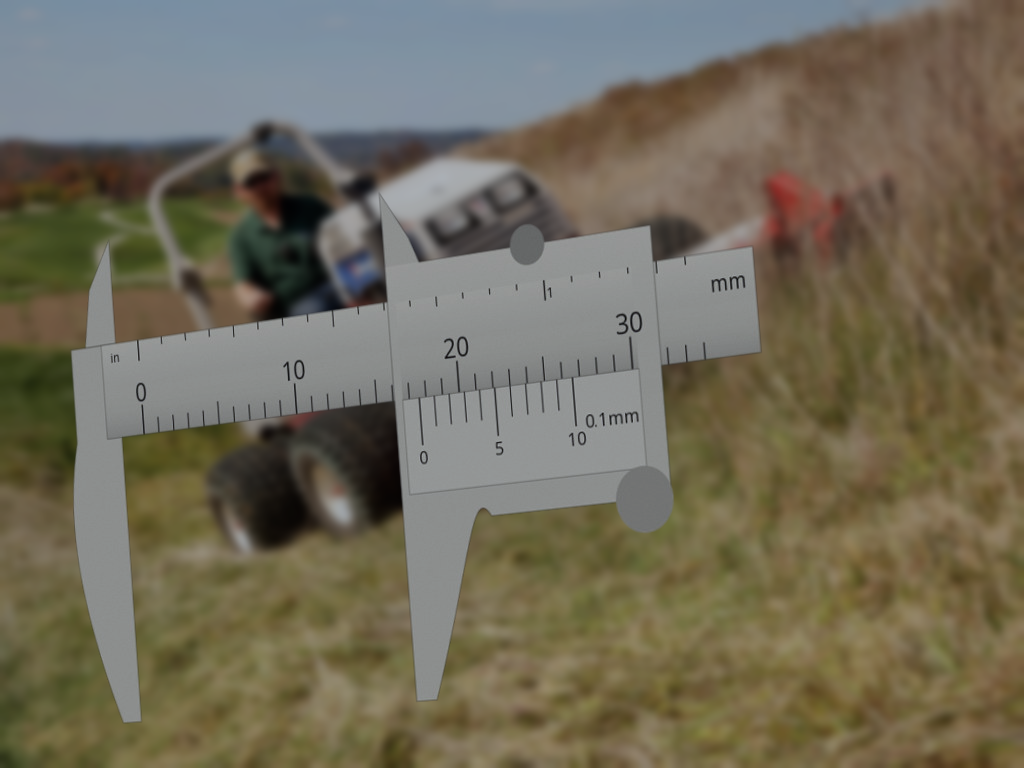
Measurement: 17.6 mm
